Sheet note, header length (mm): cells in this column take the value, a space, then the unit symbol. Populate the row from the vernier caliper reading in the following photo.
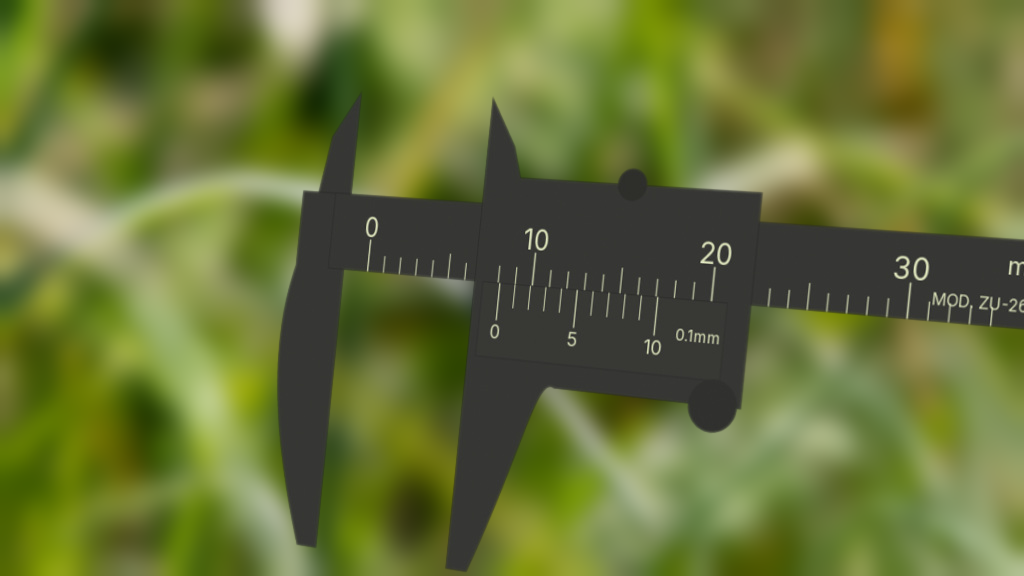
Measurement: 8.1 mm
